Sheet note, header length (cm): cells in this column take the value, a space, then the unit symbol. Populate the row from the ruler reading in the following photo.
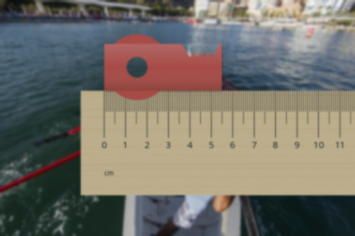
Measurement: 5.5 cm
